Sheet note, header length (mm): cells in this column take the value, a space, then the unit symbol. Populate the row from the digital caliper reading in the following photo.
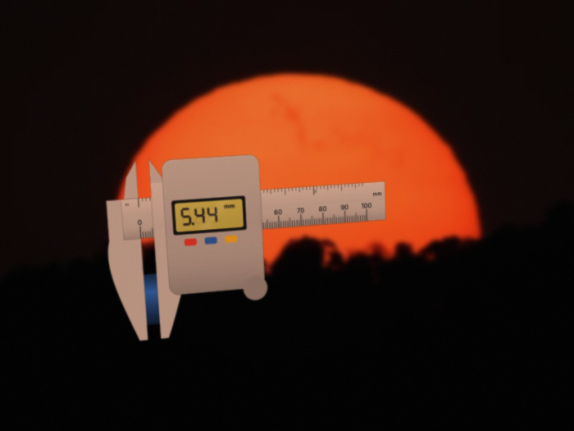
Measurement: 5.44 mm
